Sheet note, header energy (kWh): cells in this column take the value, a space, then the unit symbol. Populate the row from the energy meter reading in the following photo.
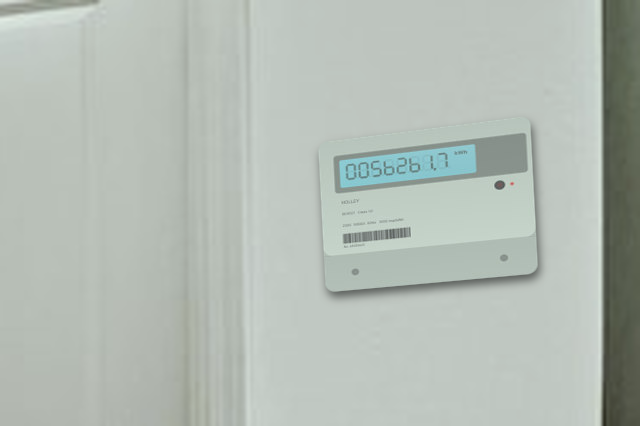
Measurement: 56261.7 kWh
